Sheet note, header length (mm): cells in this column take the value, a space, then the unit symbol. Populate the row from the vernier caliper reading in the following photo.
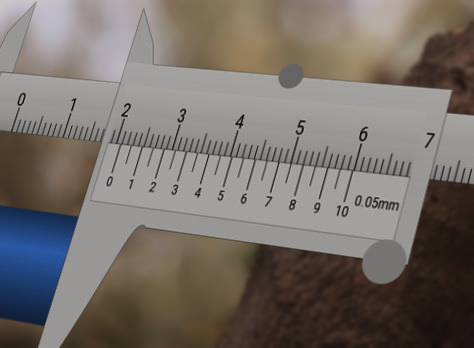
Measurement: 20.8 mm
